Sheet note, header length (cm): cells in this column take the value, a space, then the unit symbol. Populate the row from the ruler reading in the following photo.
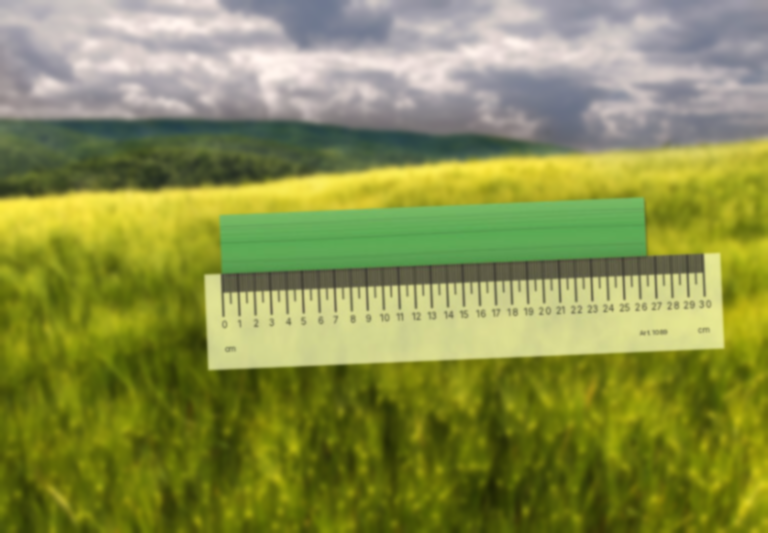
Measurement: 26.5 cm
